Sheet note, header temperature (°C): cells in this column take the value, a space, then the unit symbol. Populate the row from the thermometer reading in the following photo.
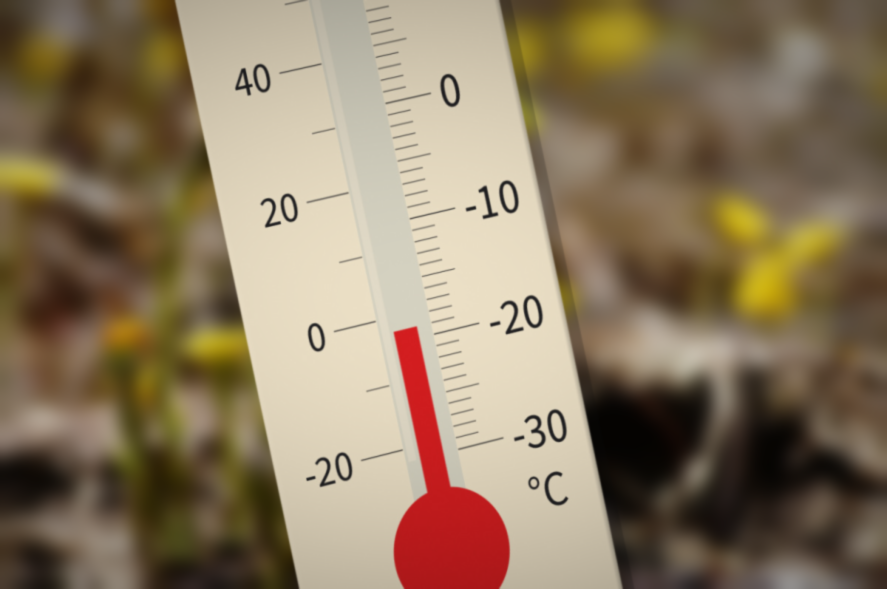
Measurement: -19 °C
